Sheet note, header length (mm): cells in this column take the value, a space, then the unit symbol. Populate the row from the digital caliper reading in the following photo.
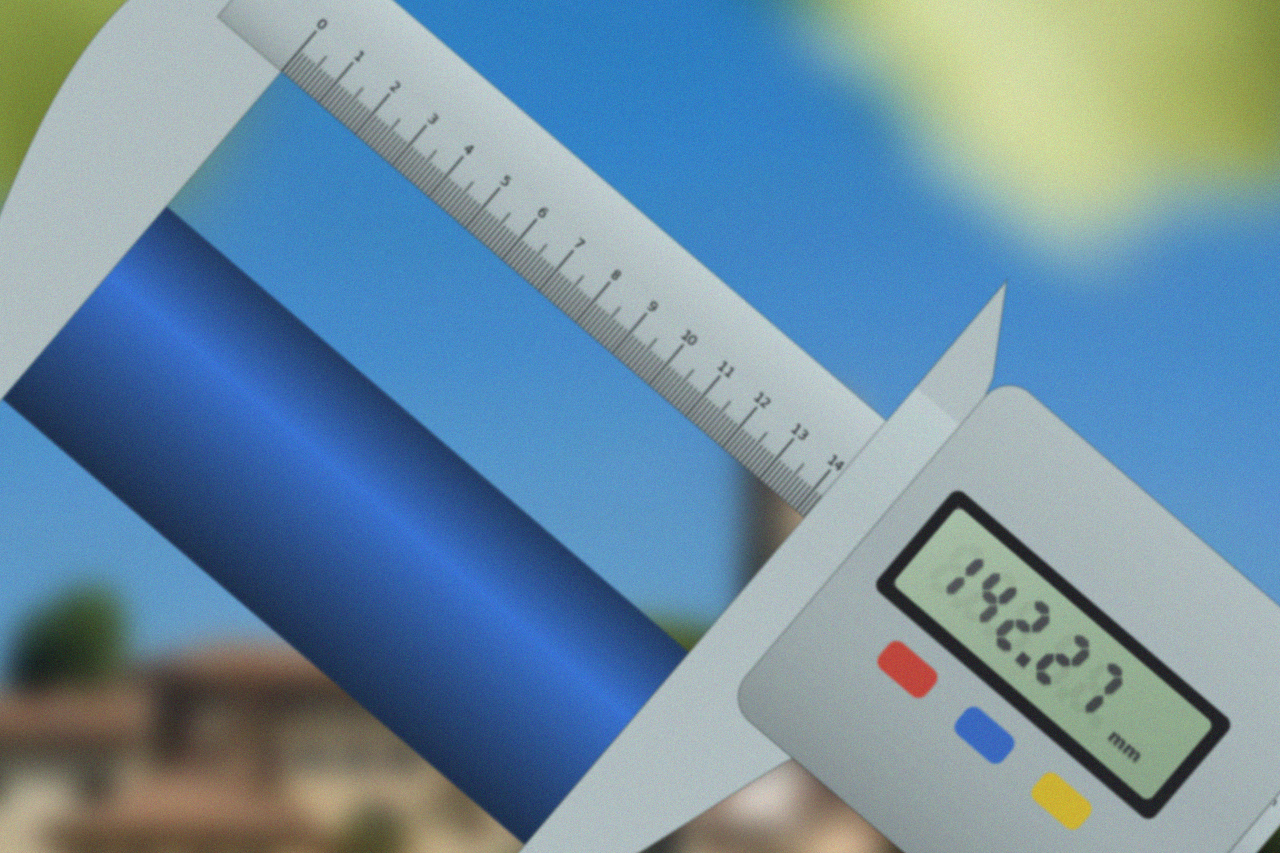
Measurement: 142.27 mm
